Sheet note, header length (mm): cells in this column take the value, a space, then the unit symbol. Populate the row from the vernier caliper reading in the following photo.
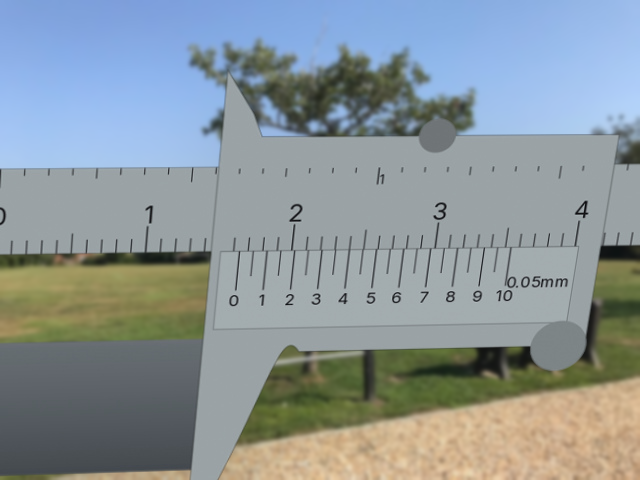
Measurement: 16.4 mm
